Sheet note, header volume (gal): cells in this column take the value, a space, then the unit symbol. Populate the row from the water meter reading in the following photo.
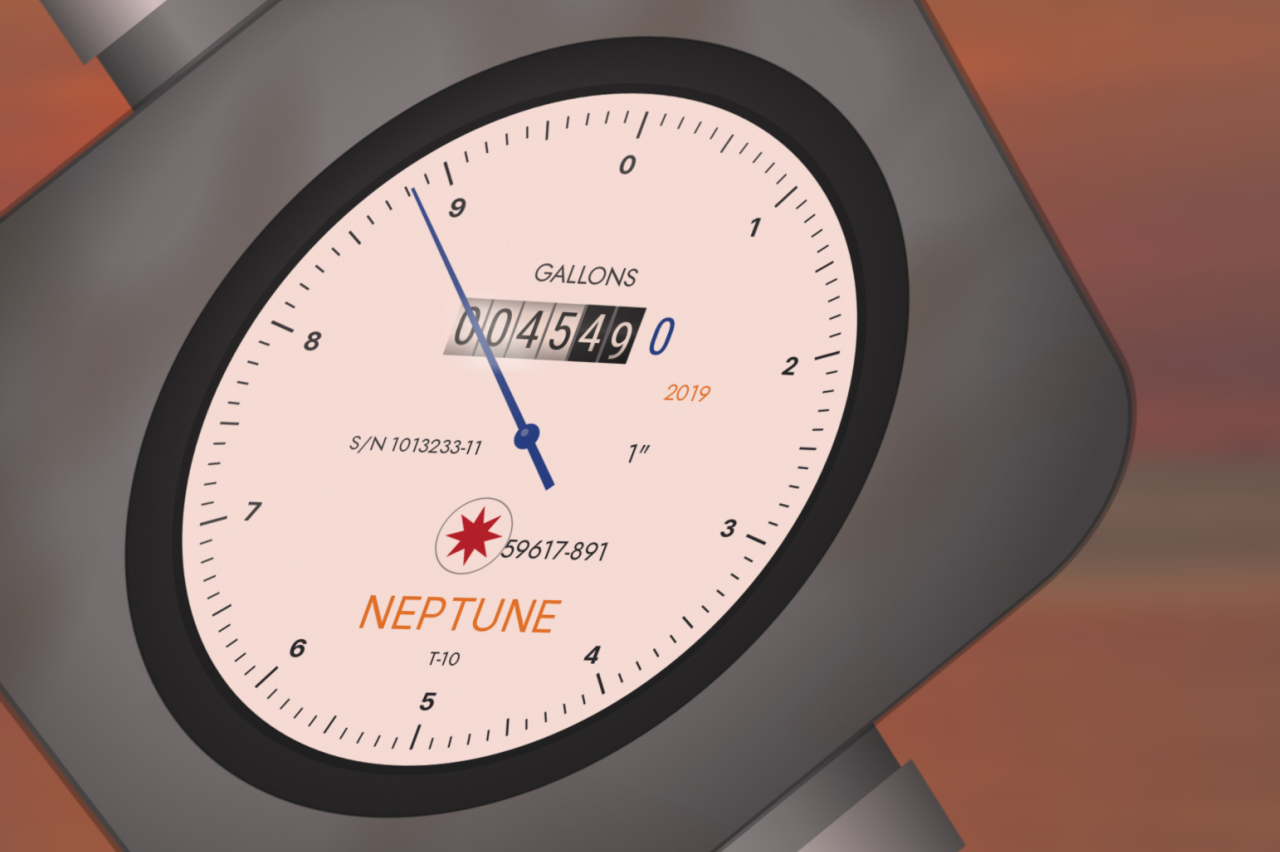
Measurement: 45488.8 gal
